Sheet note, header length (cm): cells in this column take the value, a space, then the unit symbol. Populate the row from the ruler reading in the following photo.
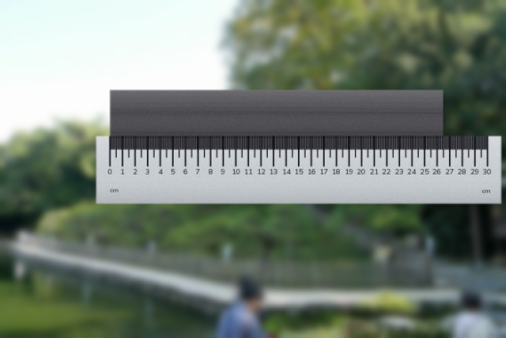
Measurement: 26.5 cm
